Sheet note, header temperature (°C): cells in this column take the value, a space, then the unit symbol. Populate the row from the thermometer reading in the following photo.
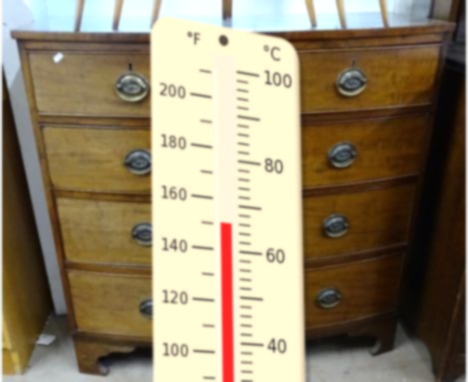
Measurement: 66 °C
